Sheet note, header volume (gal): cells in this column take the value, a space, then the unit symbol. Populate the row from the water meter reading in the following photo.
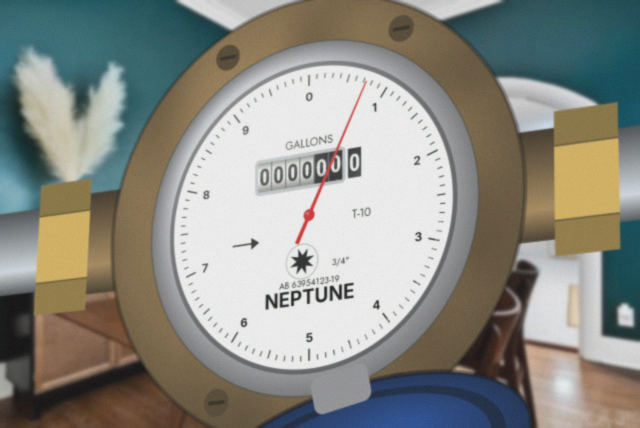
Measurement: 0.7 gal
